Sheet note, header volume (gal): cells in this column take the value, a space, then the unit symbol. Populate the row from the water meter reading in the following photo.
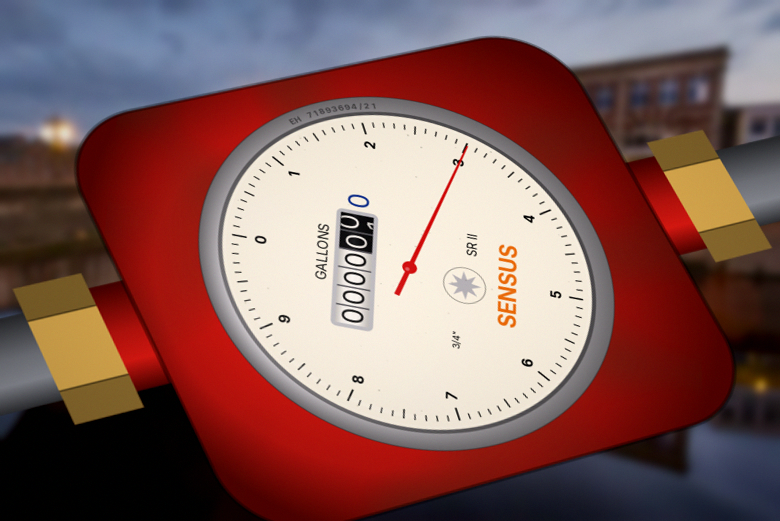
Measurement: 3.0 gal
